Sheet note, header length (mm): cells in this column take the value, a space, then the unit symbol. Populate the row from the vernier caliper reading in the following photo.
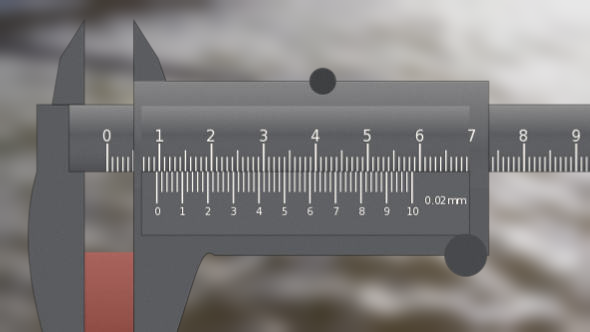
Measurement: 9.5 mm
